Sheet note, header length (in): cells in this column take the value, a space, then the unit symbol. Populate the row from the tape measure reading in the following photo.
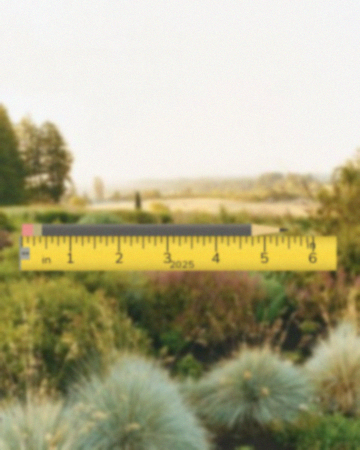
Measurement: 5.5 in
